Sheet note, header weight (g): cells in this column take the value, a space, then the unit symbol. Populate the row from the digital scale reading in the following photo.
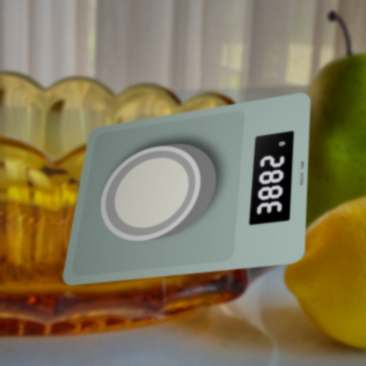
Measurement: 3882 g
